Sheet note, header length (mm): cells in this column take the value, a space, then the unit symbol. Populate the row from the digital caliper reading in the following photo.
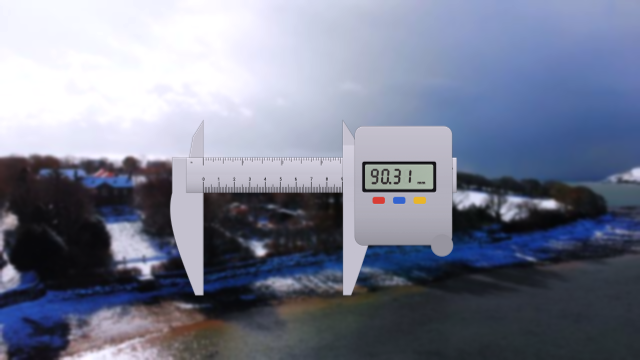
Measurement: 90.31 mm
